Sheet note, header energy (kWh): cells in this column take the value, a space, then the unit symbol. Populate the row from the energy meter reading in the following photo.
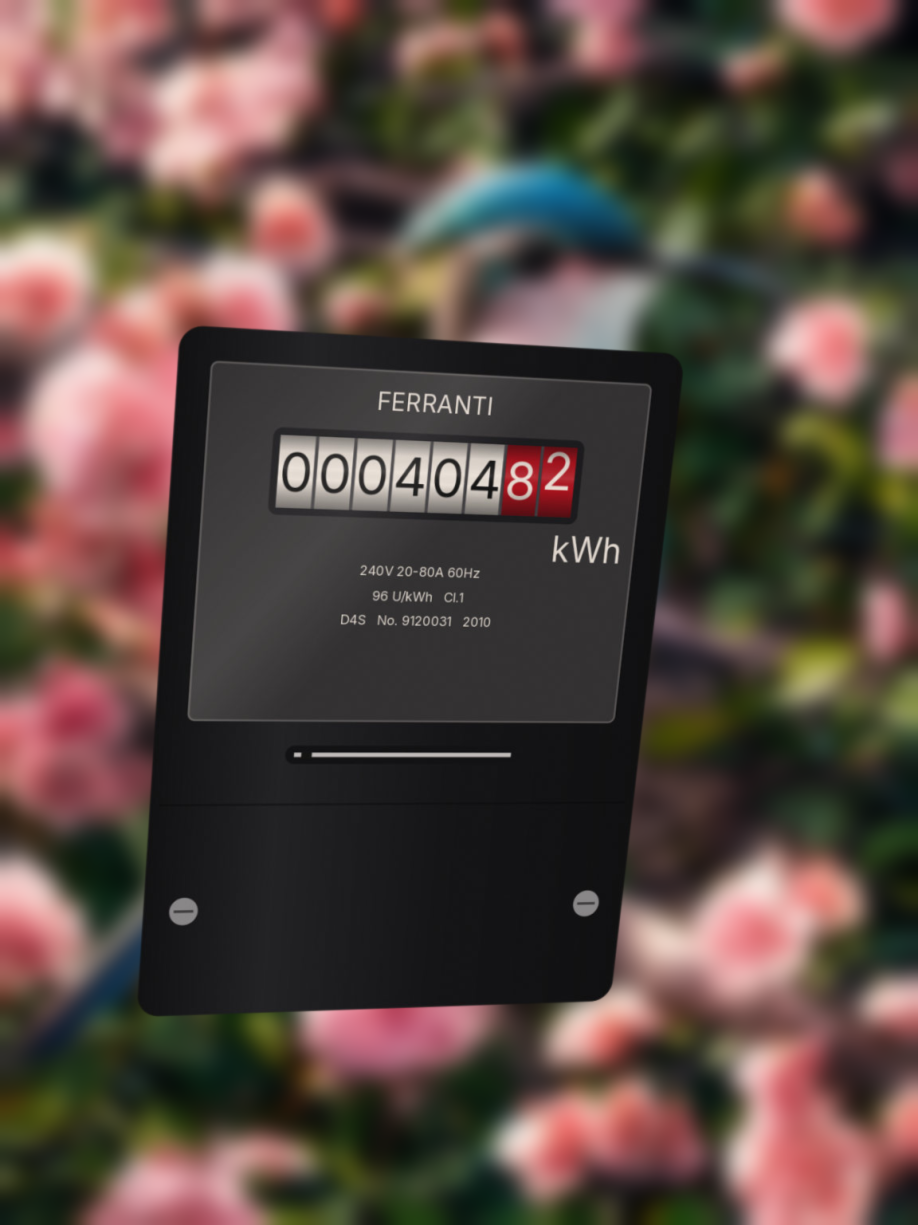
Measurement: 404.82 kWh
